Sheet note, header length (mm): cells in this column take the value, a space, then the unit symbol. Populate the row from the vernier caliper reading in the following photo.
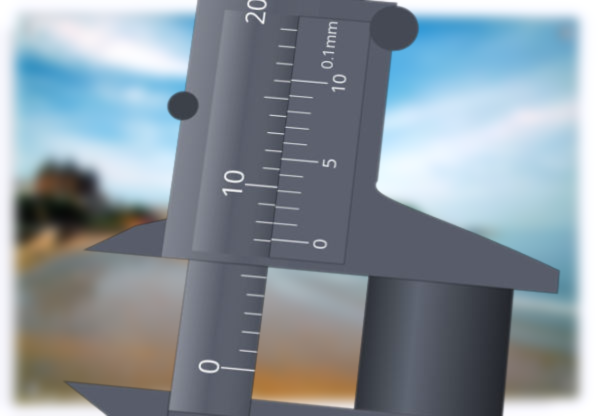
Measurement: 7.1 mm
